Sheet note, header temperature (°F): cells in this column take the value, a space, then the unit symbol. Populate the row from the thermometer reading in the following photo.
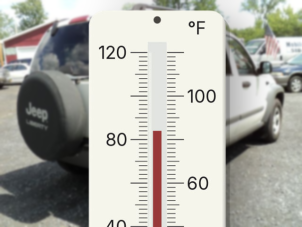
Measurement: 84 °F
